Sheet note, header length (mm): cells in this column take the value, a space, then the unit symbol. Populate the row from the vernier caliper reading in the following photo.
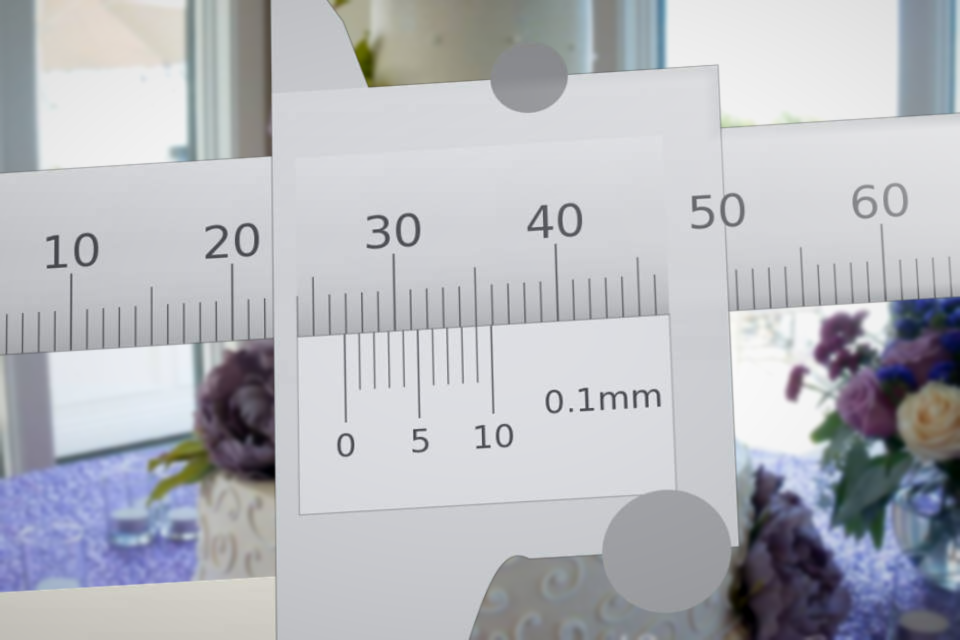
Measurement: 26.9 mm
